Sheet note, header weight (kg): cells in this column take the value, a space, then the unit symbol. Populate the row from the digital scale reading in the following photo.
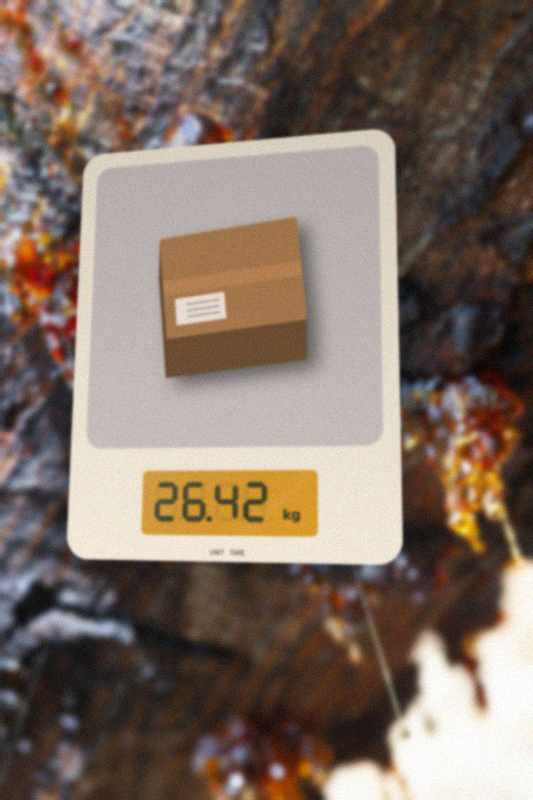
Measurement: 26.42 kg
